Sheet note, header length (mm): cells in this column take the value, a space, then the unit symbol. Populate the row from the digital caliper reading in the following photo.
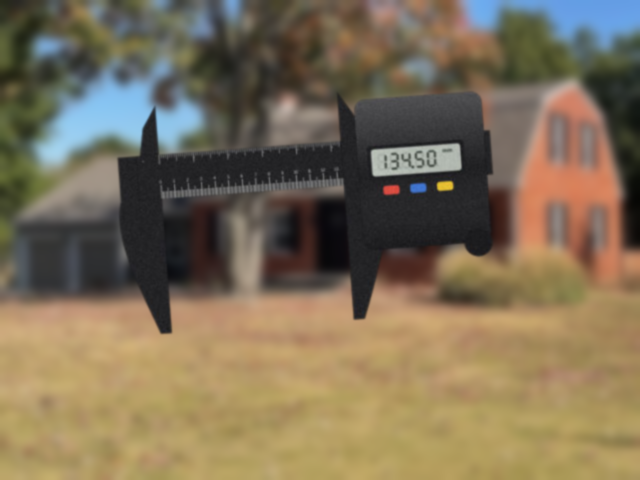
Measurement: 134.50 mm
